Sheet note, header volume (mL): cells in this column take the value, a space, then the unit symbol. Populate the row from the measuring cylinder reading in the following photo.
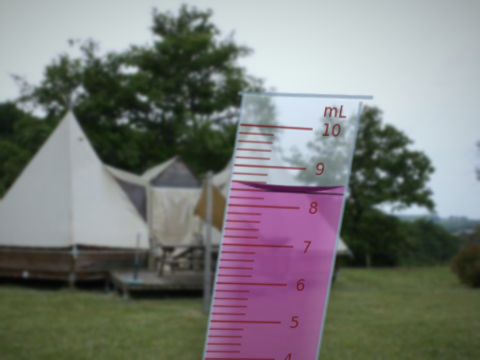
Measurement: 8.4 mL
